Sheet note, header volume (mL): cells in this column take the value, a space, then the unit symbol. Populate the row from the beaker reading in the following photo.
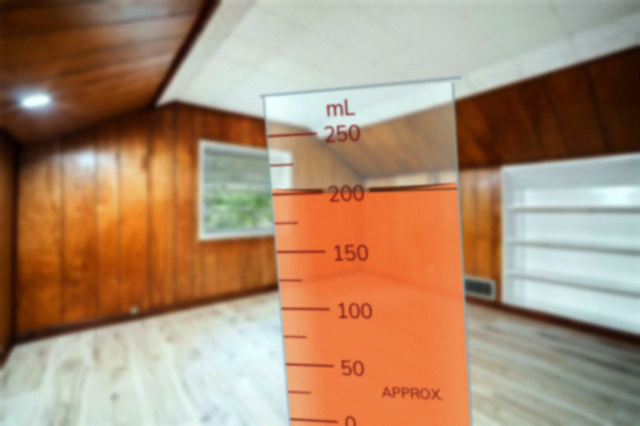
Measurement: 200 mL
